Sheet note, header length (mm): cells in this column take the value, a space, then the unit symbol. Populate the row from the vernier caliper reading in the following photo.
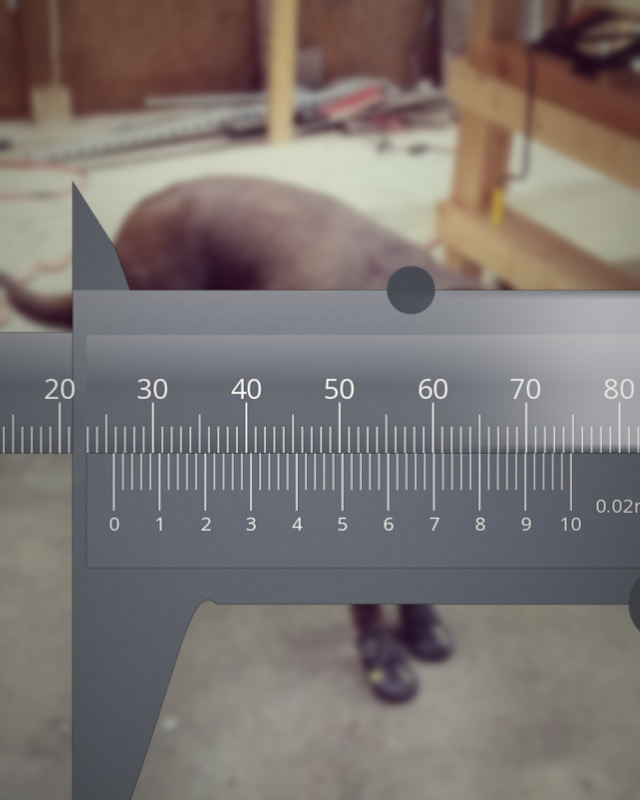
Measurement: 25.8 mm
